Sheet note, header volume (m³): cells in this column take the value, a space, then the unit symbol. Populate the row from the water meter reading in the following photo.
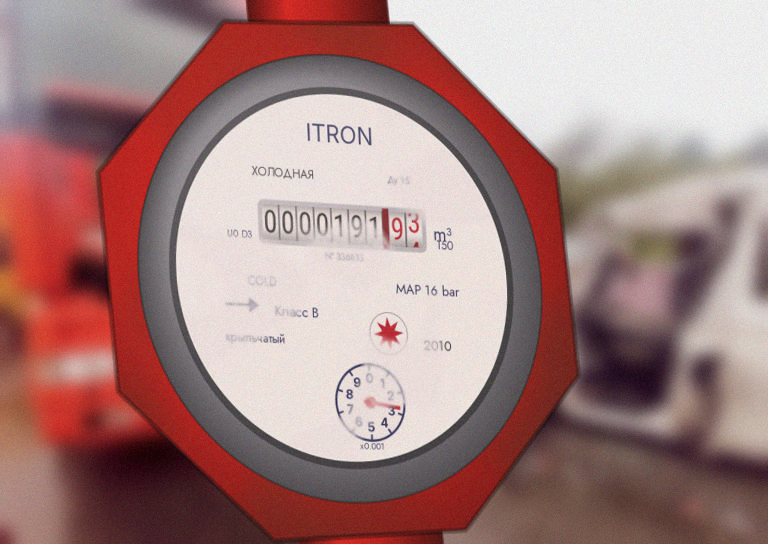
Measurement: 191.932 m³
